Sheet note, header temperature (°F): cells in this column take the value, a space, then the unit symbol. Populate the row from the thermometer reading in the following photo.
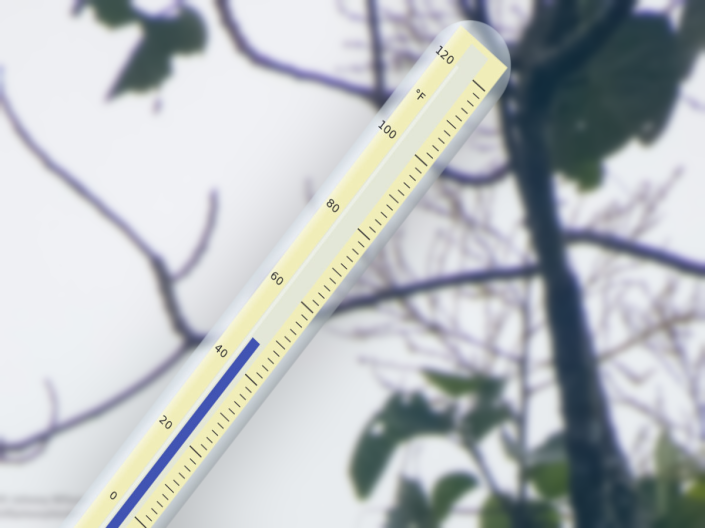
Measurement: 47 °F
